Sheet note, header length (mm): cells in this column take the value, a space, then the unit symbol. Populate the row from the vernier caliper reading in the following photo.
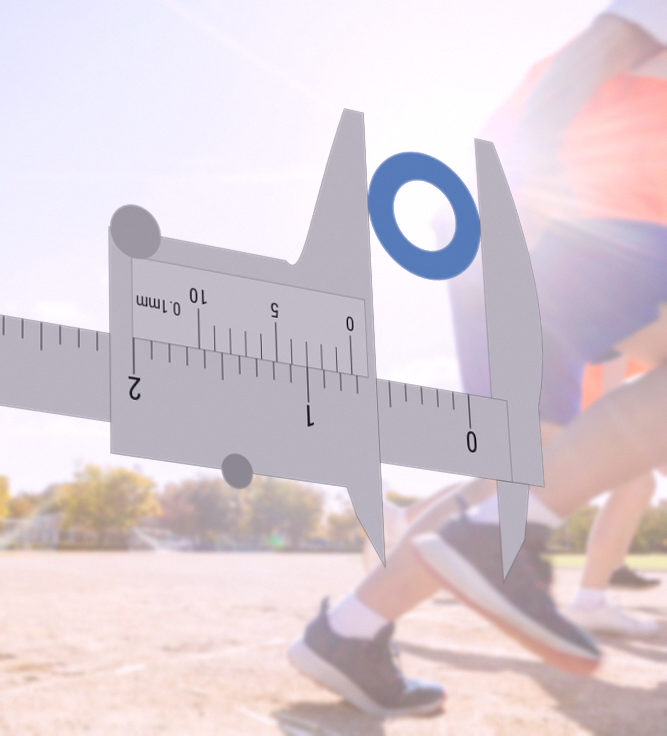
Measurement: 7.3 mm
